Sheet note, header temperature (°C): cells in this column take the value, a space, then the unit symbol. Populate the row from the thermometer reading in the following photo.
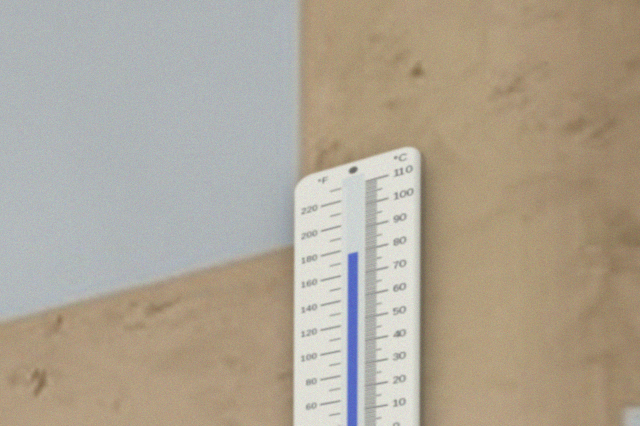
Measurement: 80 °C
